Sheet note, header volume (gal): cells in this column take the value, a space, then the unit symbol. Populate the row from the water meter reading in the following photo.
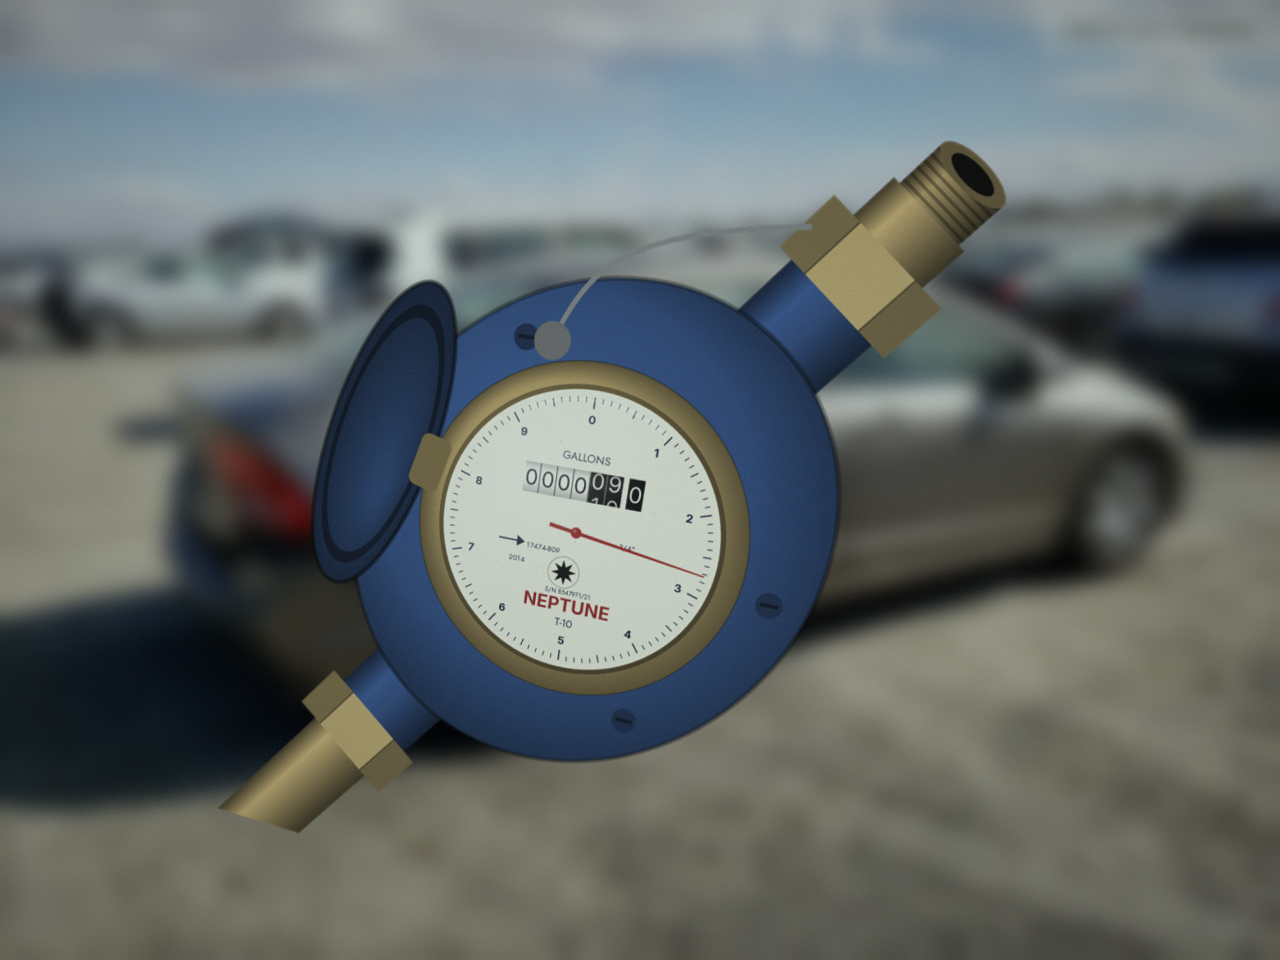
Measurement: 92.7 gal
